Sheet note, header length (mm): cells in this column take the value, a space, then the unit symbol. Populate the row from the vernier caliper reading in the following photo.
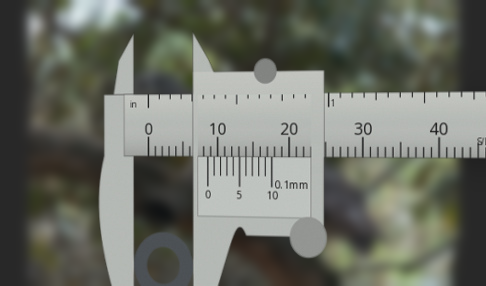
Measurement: 8.6 mm
